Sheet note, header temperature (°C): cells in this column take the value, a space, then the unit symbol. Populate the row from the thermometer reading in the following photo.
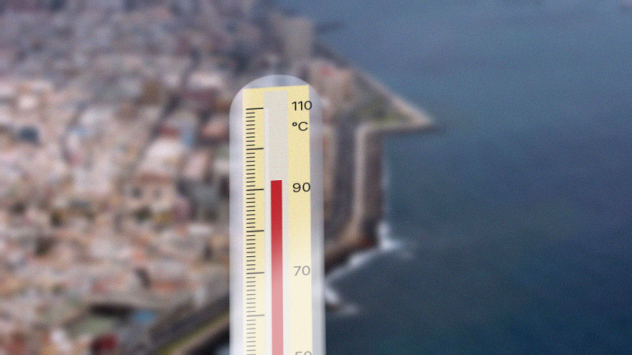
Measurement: 92 °C
